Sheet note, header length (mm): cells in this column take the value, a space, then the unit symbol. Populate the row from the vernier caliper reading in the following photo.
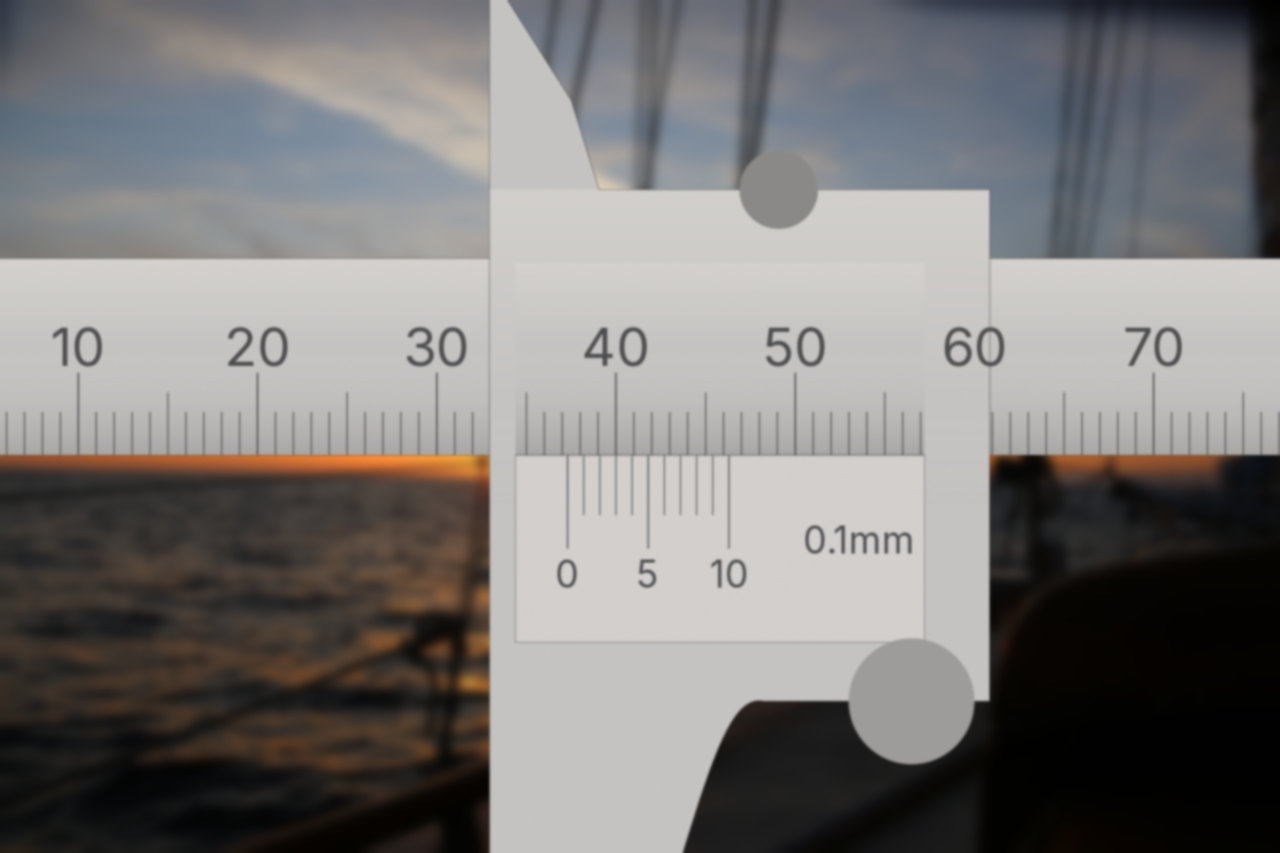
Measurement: 37.3 mm
